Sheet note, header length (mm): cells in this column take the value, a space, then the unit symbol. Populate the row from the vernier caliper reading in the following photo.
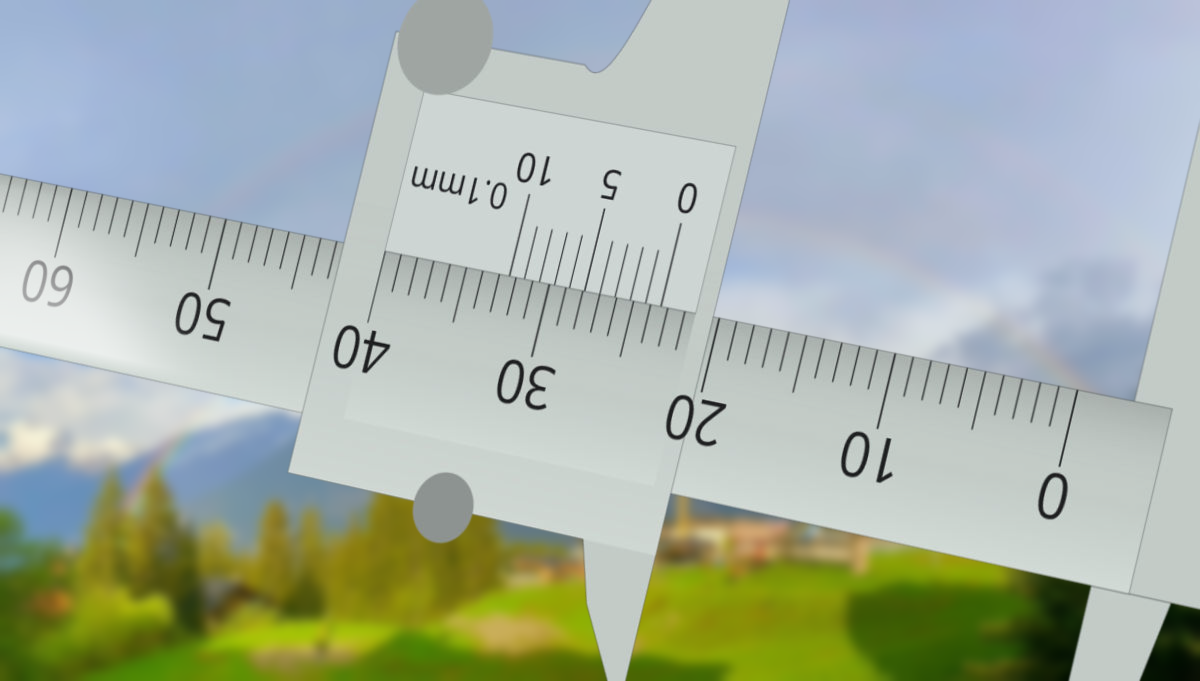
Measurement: 23.4 mm
